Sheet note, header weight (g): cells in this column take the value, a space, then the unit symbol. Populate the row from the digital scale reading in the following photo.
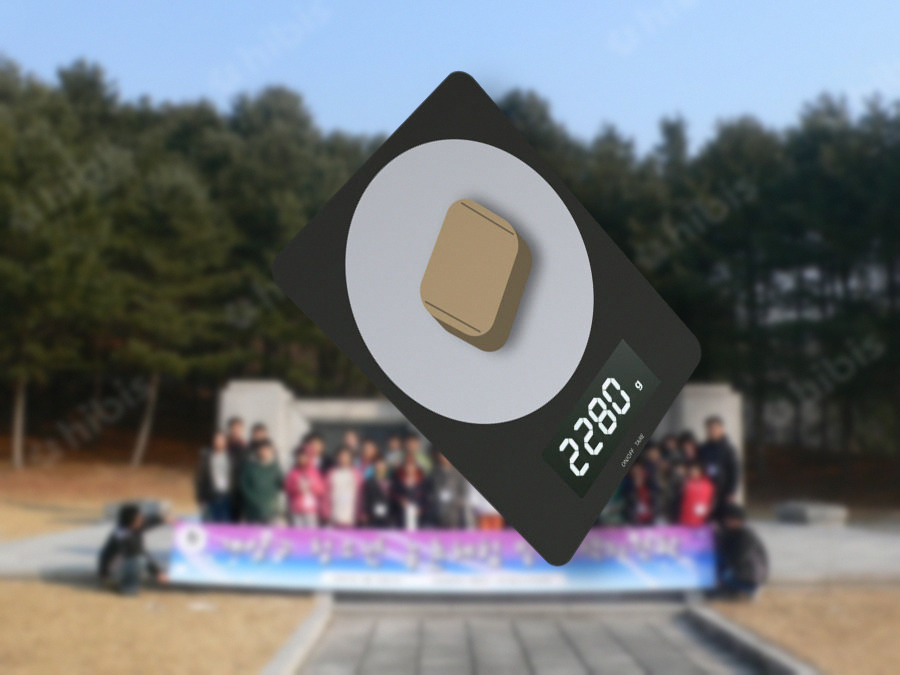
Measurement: 2280 g
